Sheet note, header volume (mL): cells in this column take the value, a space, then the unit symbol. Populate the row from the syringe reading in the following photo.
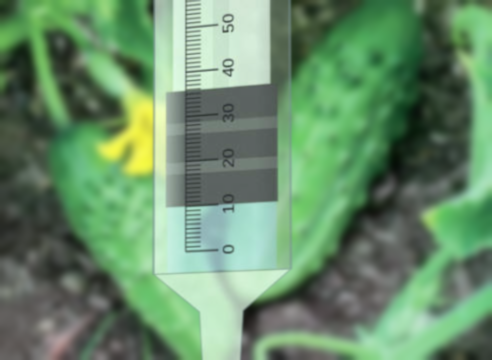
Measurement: 10 mL
